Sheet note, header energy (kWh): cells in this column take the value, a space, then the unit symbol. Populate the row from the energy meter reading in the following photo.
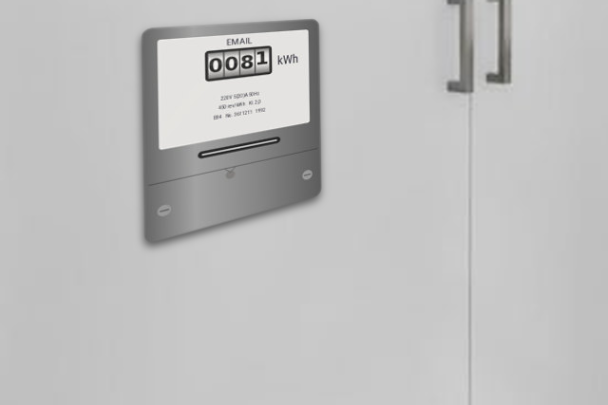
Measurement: 81 kWh
